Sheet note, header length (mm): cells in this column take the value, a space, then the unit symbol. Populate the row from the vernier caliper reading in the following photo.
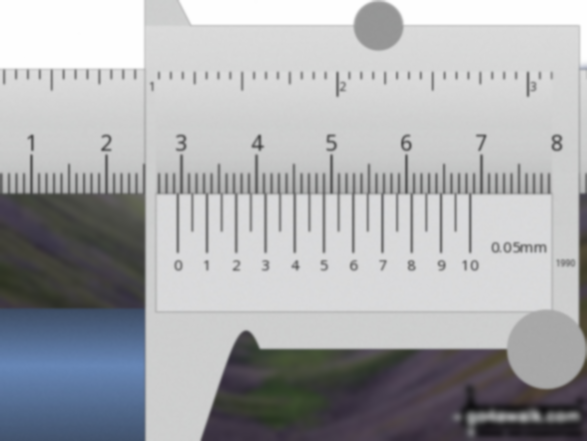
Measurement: 29.5 mm
